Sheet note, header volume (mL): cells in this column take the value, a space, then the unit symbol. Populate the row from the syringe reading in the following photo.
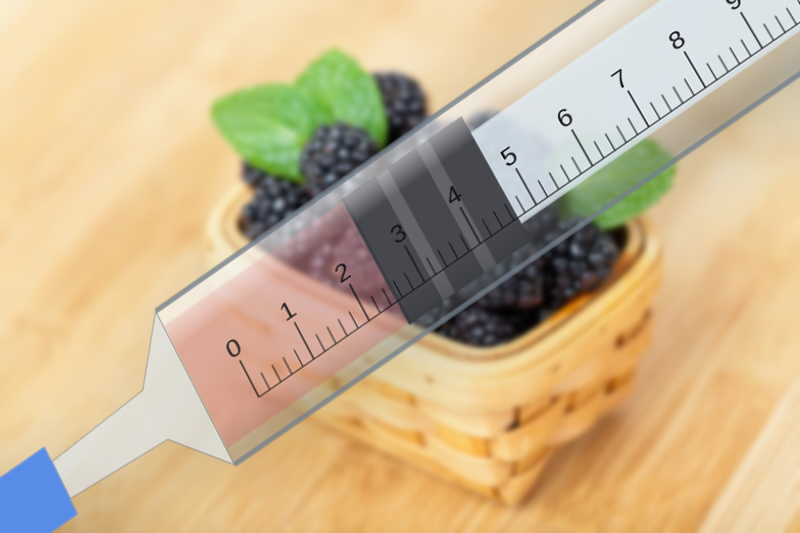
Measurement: 2.5 mL
